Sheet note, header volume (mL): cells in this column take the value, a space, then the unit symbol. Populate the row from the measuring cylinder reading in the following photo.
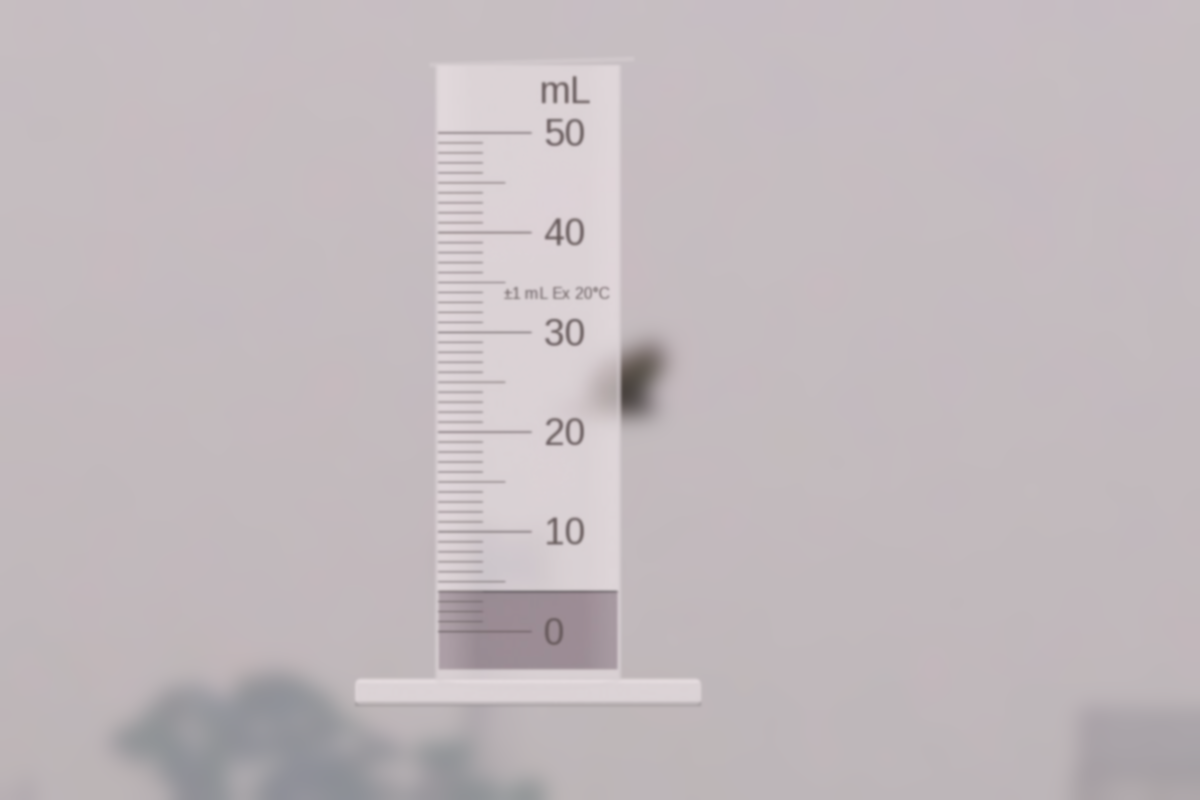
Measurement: 4 mL
